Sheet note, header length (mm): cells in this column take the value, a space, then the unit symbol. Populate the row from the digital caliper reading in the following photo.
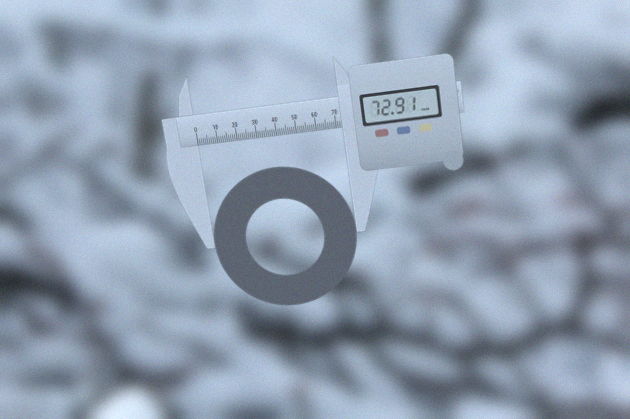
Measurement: 72.91 mm
